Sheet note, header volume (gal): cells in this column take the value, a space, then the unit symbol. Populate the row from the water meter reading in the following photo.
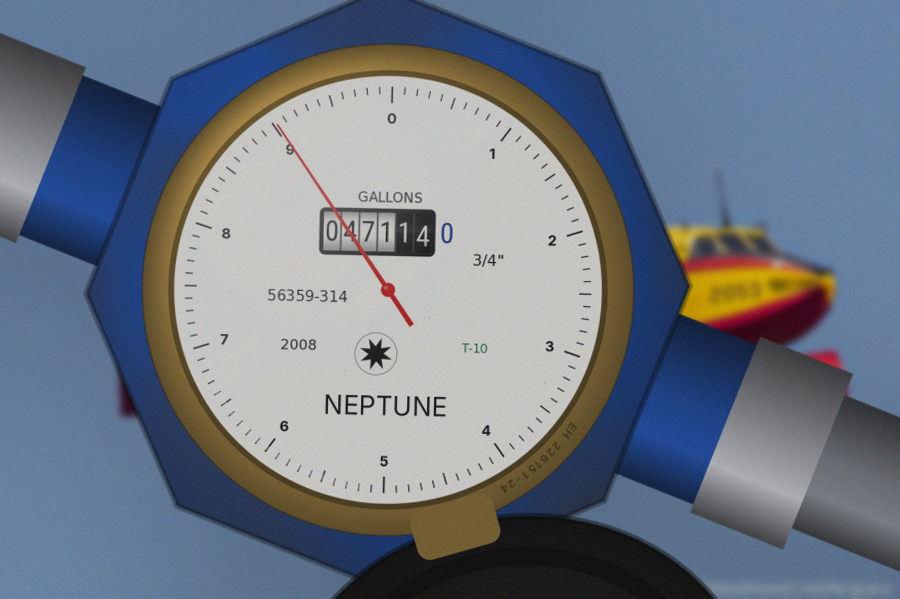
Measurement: 471139.0 gal
